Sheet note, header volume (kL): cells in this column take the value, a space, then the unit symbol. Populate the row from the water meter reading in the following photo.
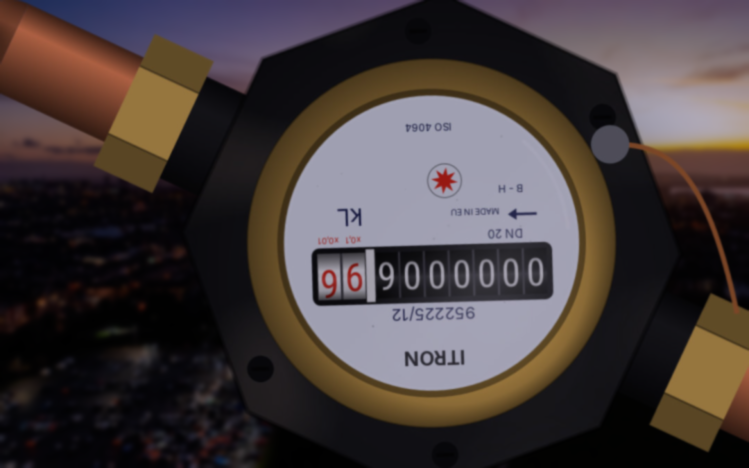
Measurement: 6.96 kL
